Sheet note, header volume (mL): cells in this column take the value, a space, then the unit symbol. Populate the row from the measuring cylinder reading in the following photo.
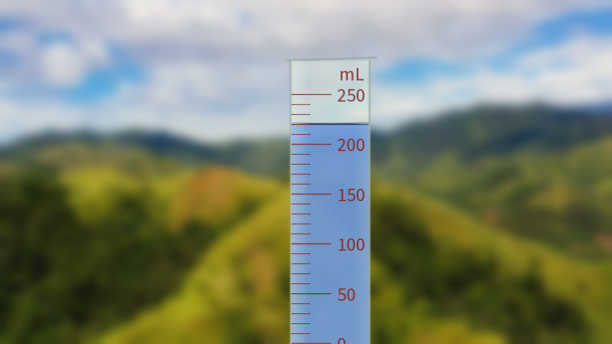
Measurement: 220 mL
